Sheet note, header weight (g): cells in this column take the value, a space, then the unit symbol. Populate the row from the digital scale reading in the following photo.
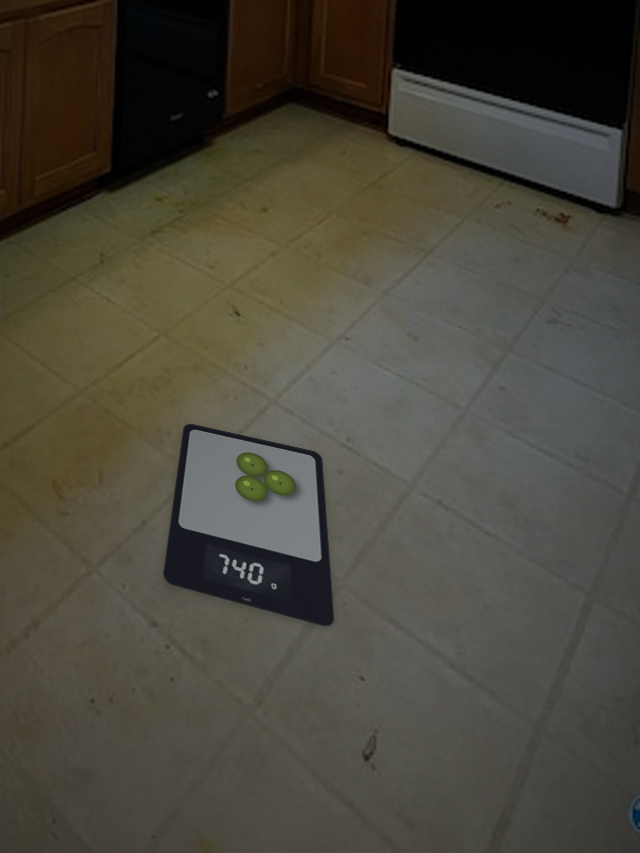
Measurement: 740 g
